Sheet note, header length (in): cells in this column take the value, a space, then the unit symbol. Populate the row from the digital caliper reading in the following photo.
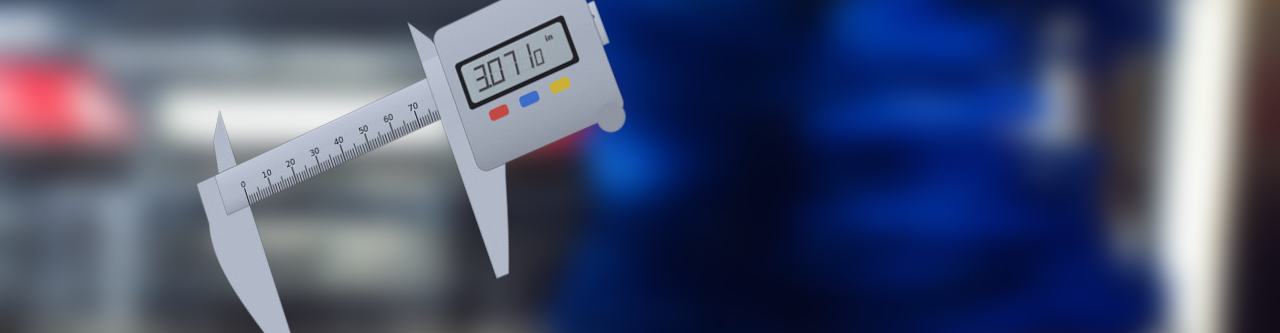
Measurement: 3.0710 in
